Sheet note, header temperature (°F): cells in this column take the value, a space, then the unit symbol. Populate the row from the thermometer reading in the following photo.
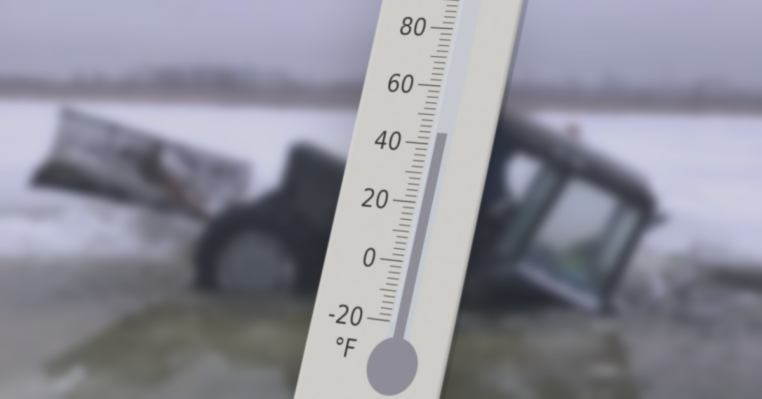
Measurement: 44 °F
